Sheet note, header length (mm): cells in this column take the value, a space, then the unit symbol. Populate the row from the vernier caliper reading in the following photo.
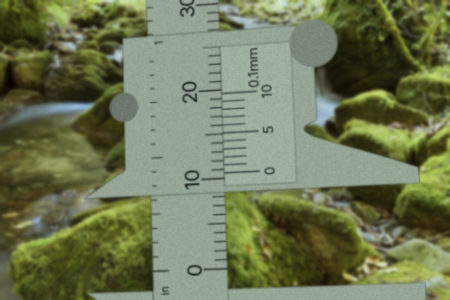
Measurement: 10.6 mm
